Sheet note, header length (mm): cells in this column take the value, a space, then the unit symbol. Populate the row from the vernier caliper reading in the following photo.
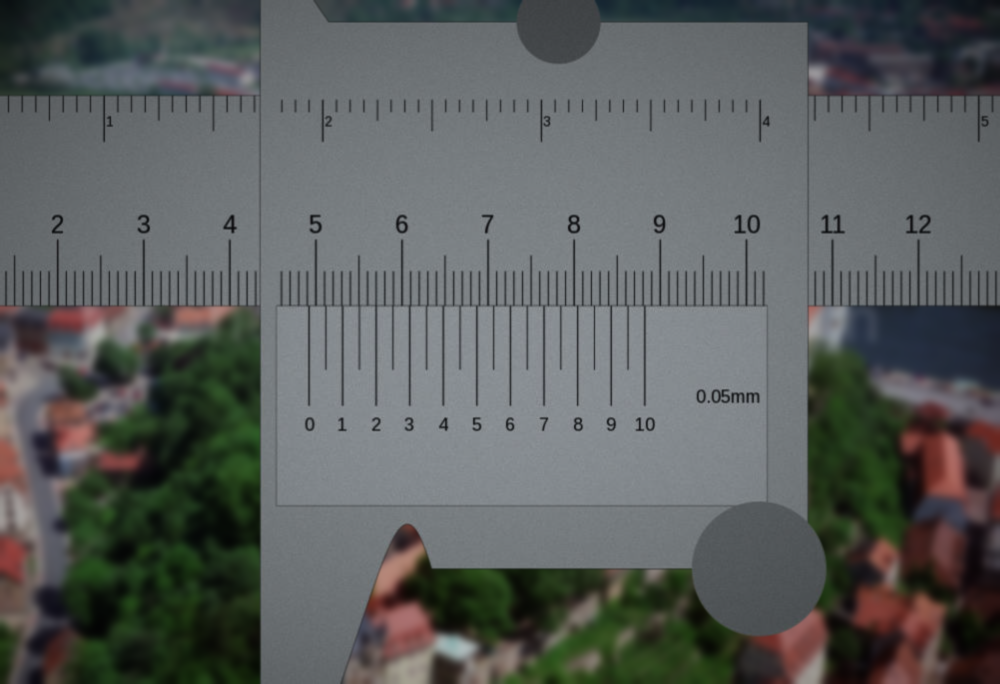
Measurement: 49.2 mm
